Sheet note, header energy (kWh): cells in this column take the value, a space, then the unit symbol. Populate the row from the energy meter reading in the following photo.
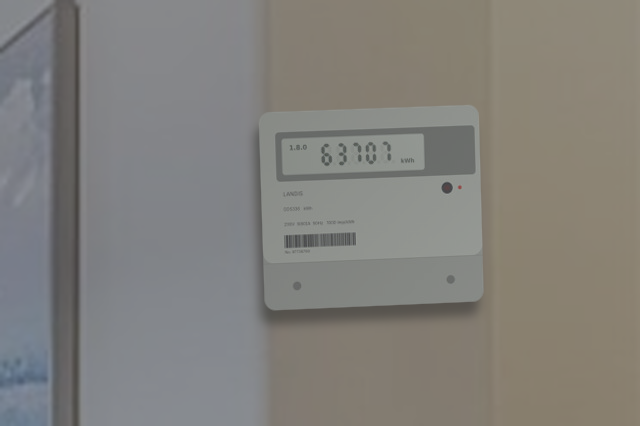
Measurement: 63707 kWh
